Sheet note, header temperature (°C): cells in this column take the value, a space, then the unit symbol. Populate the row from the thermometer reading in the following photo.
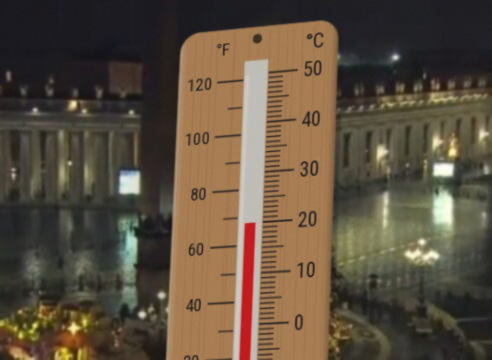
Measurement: 20 °C
